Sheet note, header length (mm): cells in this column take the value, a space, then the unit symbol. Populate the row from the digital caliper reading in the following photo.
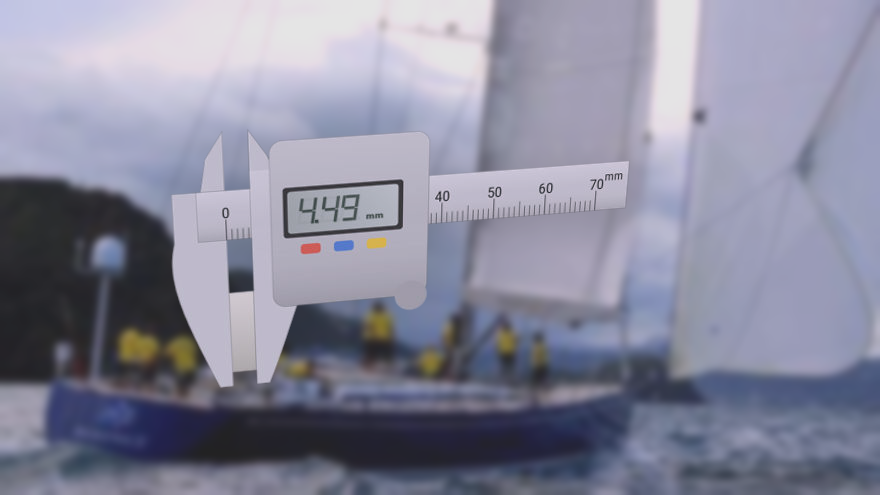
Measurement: 4.49 mm
